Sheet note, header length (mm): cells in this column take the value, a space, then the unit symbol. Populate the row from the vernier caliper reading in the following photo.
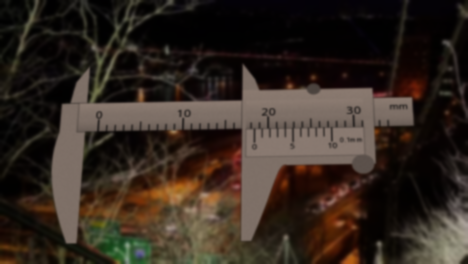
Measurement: 18.4 mm
